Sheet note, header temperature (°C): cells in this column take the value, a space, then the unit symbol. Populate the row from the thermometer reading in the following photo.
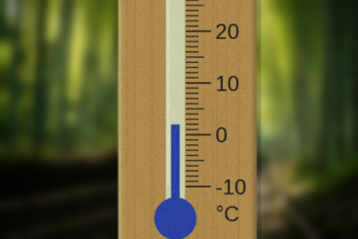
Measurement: 2 °C
